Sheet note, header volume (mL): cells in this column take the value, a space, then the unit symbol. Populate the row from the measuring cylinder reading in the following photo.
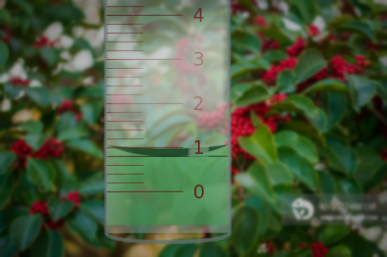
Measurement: 0.8 mL
